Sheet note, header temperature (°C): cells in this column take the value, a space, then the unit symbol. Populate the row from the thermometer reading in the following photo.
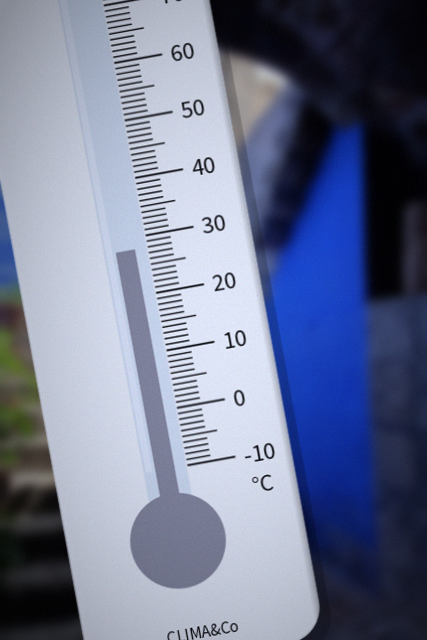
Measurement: 28 °C
